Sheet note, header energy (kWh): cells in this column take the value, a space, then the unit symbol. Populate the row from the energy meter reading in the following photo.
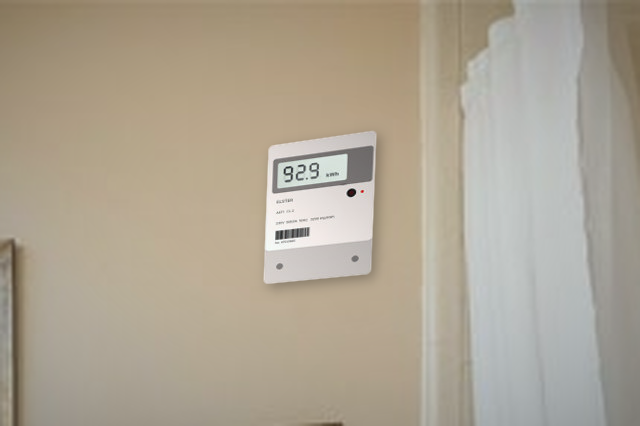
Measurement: 92.9 kWh
